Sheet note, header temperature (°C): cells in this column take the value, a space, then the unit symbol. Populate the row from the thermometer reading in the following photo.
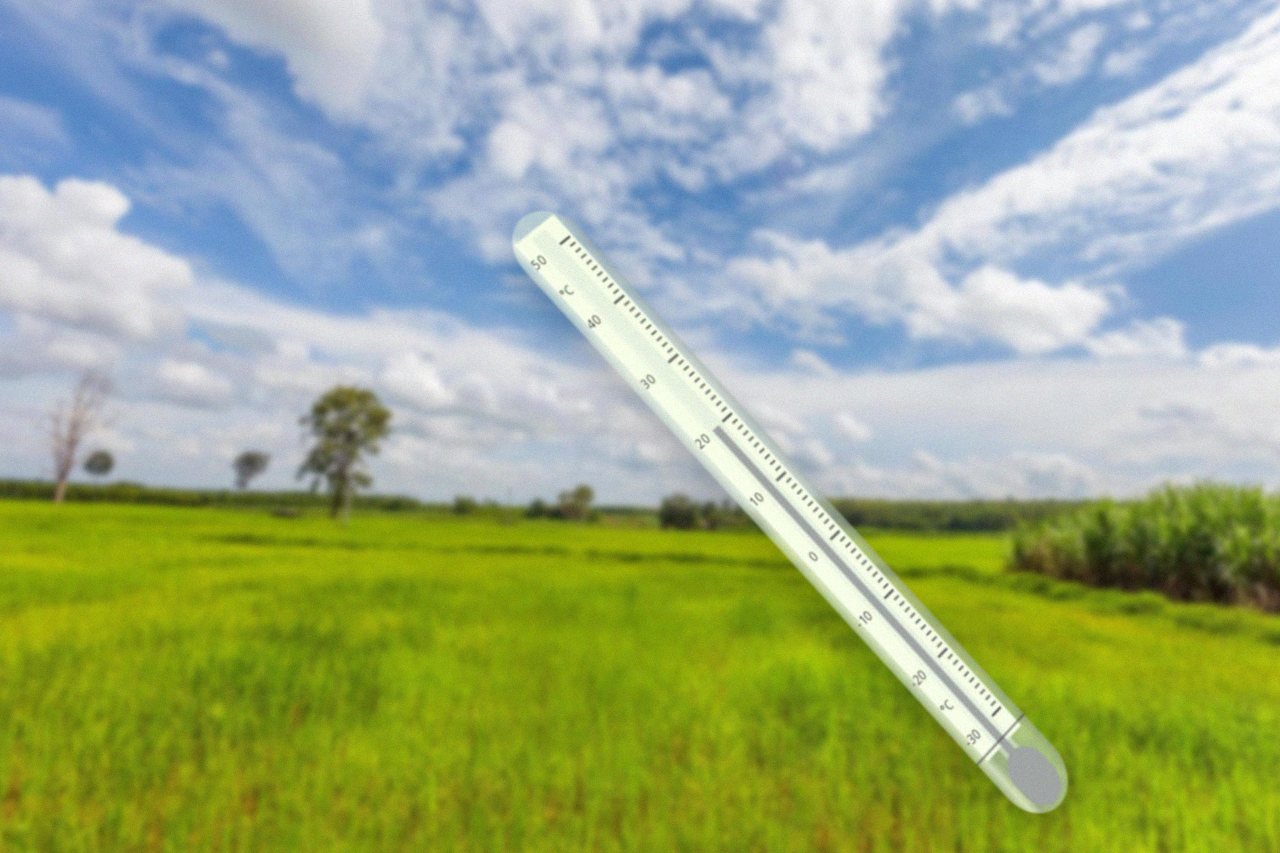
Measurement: 20 °C
